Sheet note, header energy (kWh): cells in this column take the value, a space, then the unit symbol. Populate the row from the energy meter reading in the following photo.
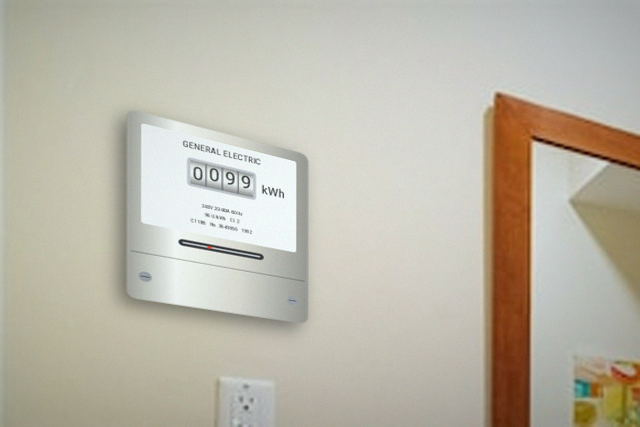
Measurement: 99 kWh
